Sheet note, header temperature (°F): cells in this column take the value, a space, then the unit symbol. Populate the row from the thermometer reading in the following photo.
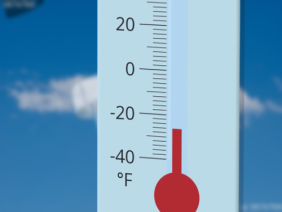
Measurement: -26 °F
